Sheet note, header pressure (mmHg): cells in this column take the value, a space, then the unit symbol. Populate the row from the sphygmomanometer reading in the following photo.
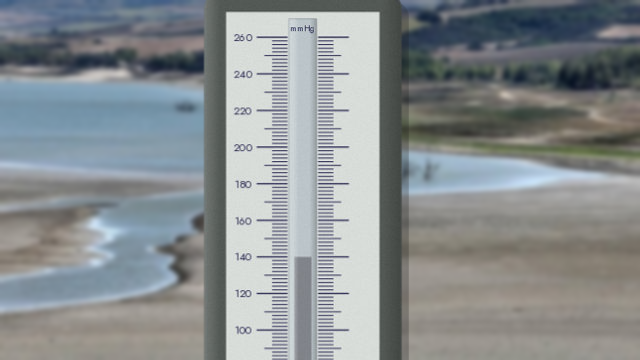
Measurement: 140 mmHg
